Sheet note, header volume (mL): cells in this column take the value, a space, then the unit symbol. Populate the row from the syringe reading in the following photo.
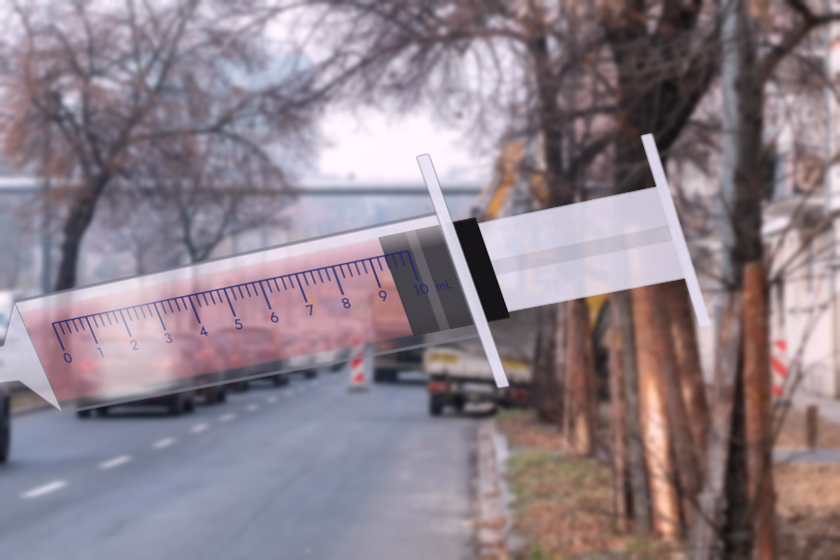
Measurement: 9.4 mL
